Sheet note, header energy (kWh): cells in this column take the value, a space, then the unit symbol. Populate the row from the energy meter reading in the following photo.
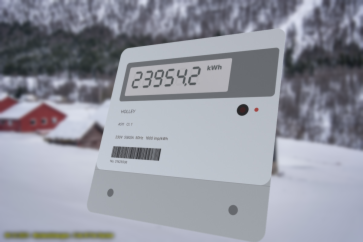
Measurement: 23954.2 kWh
